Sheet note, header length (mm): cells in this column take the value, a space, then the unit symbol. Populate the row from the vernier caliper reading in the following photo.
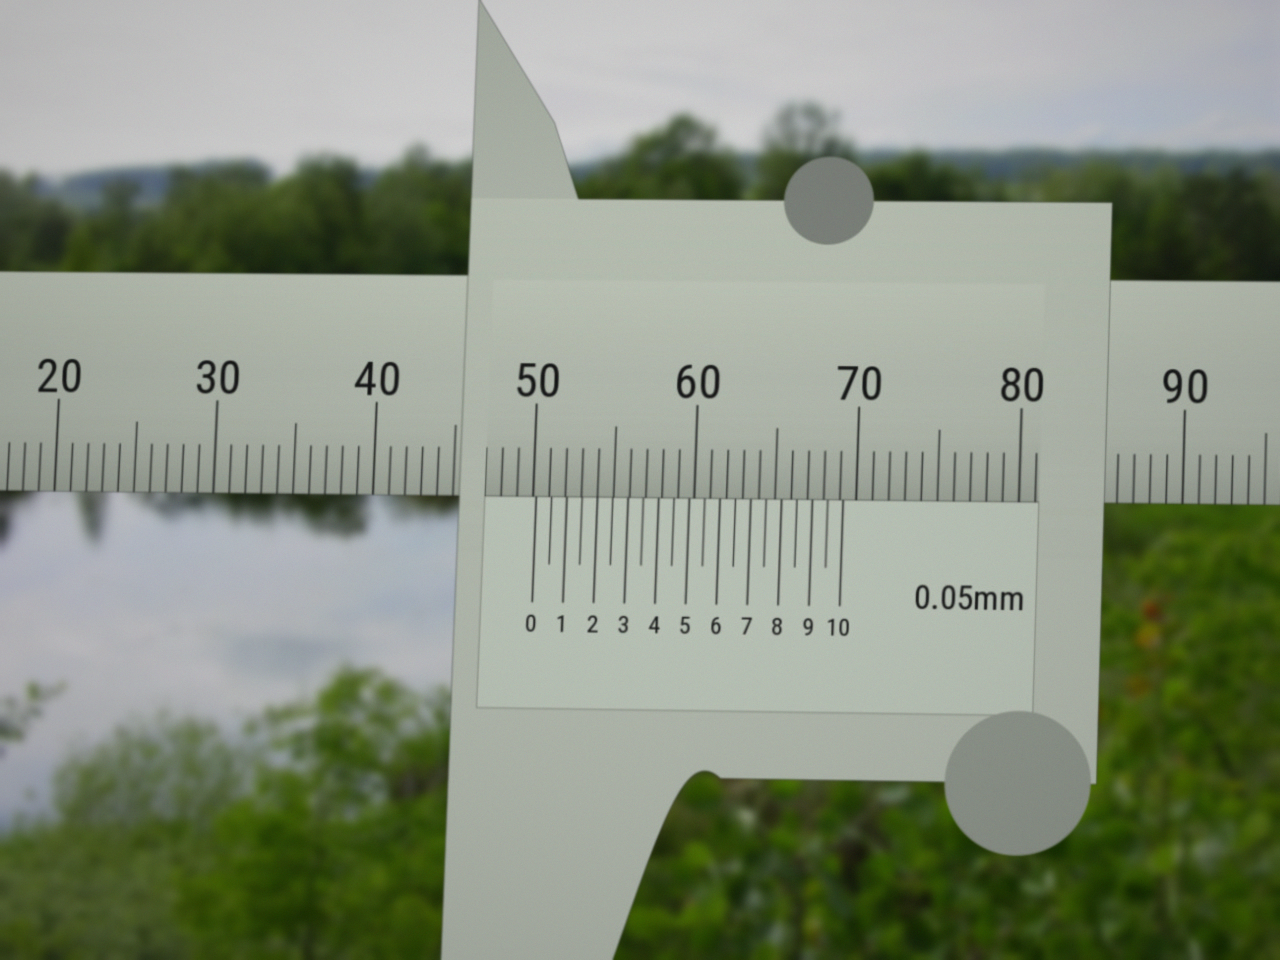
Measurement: 50.2 mm
